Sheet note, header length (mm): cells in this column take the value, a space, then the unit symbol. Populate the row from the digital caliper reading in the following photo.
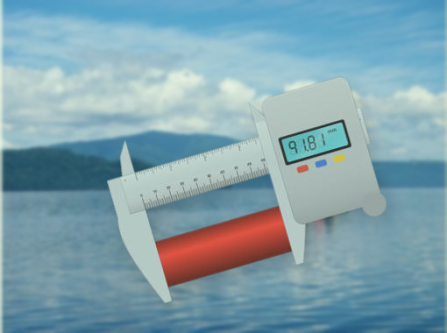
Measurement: 91.81 mm
